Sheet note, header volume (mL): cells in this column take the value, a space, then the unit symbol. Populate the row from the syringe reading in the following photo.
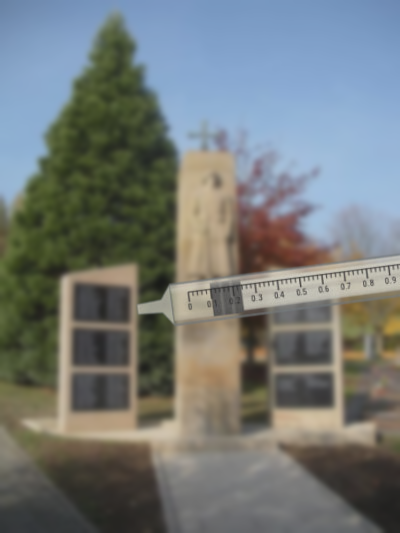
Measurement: 0.1 mL
